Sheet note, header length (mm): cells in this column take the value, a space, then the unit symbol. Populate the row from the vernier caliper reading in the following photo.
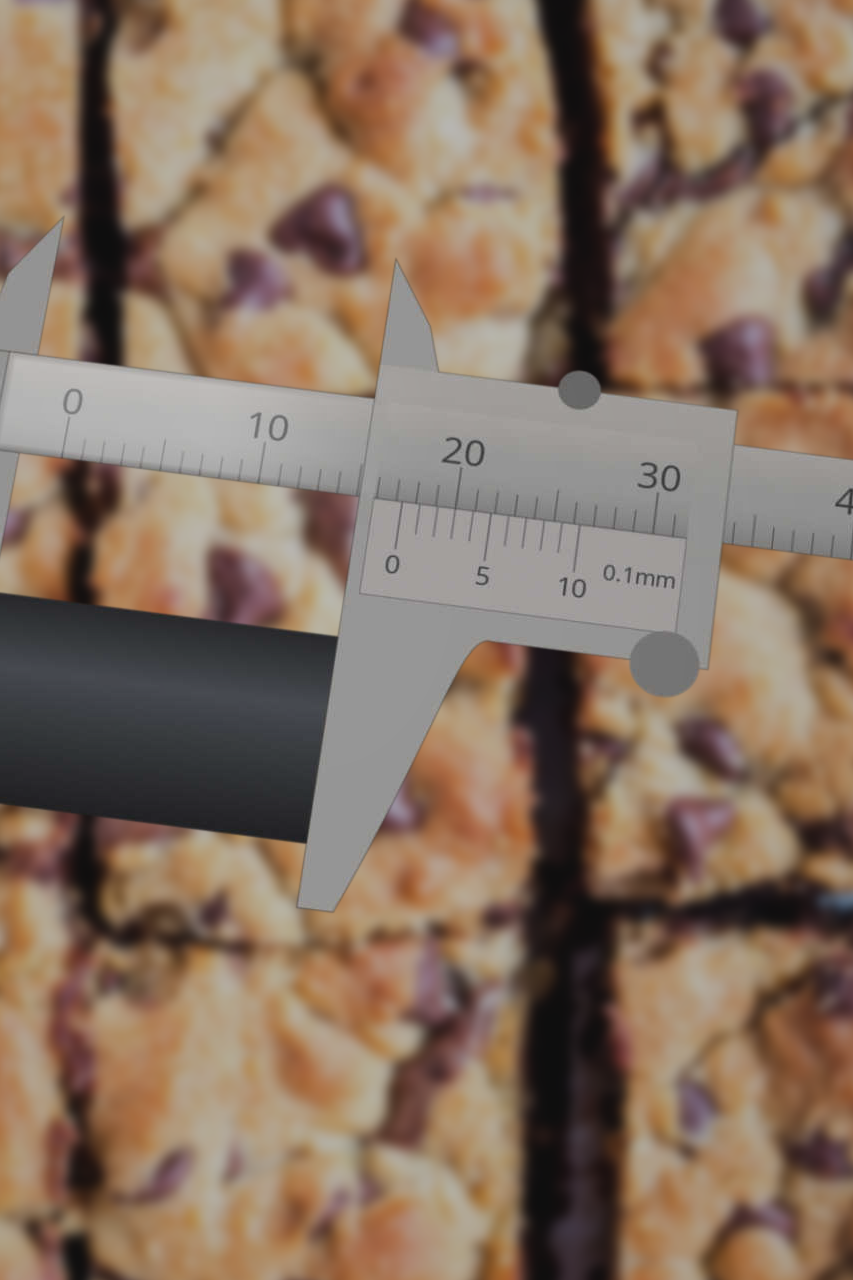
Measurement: 17.3 mm
